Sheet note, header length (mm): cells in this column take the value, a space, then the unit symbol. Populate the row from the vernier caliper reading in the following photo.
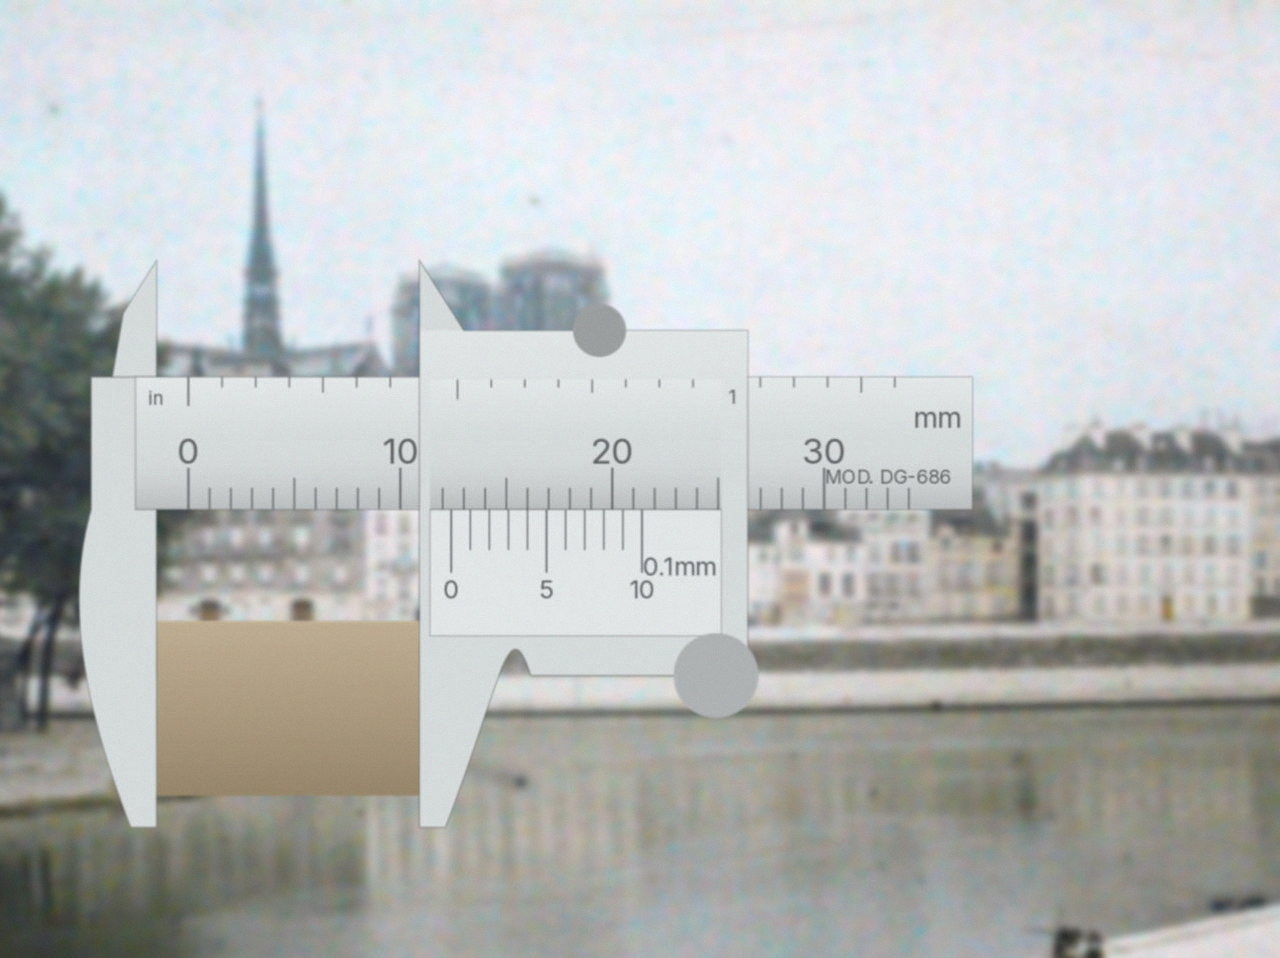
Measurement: 12.4 mm
